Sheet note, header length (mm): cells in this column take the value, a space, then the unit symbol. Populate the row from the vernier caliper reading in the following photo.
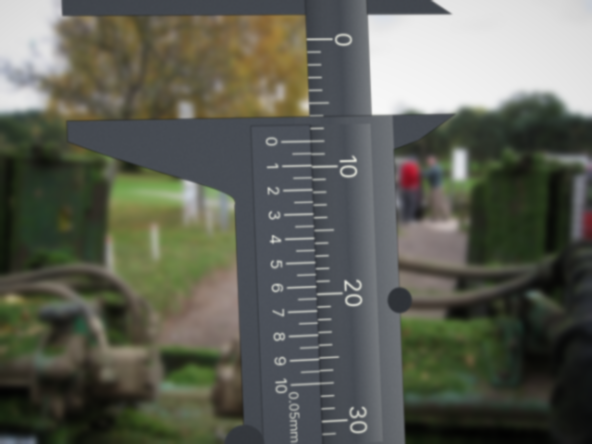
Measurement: 8.0 mm
